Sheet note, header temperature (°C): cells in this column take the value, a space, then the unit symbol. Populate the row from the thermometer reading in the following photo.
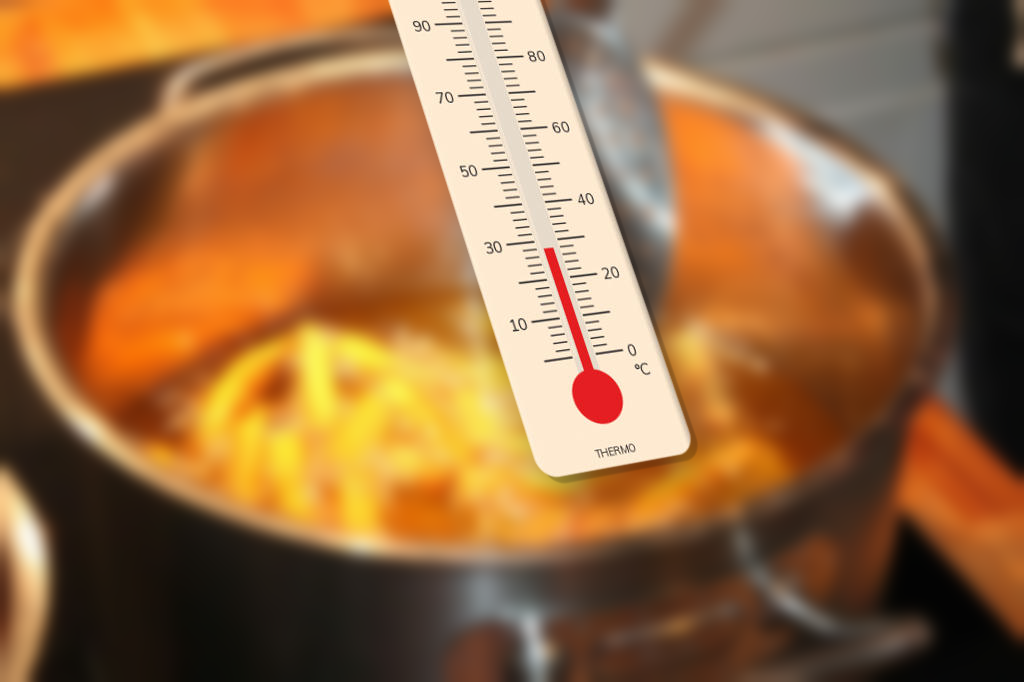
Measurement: 28 °C
